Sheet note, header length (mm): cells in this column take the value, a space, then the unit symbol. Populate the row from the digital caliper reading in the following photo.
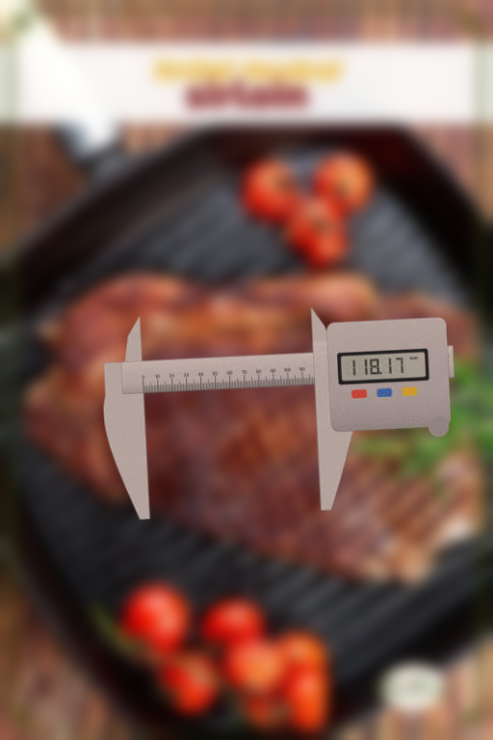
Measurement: 118.17 mm
